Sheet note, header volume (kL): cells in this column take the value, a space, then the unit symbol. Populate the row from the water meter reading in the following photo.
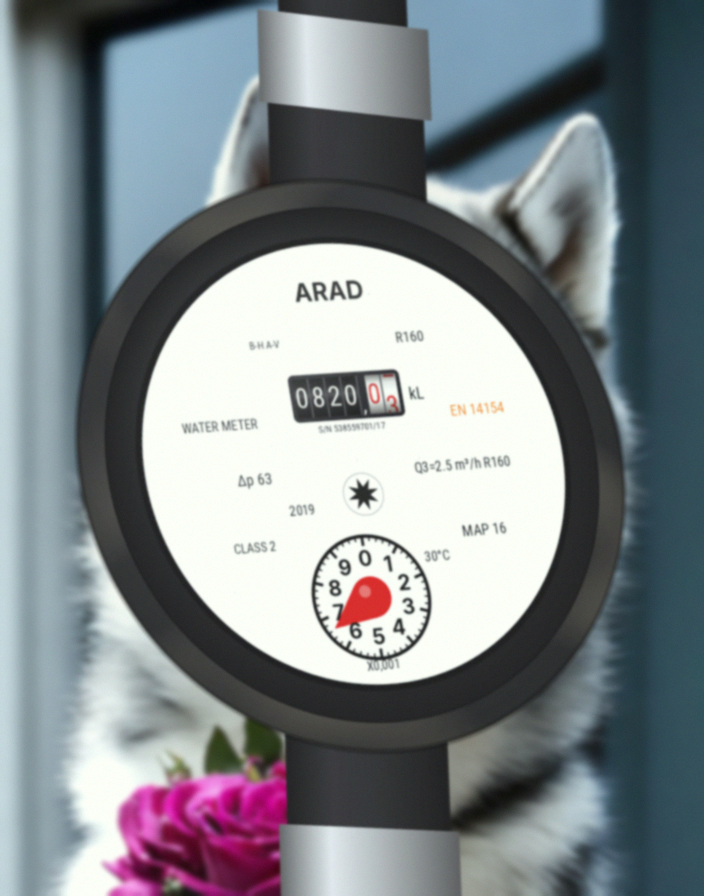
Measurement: 820.026 kL
